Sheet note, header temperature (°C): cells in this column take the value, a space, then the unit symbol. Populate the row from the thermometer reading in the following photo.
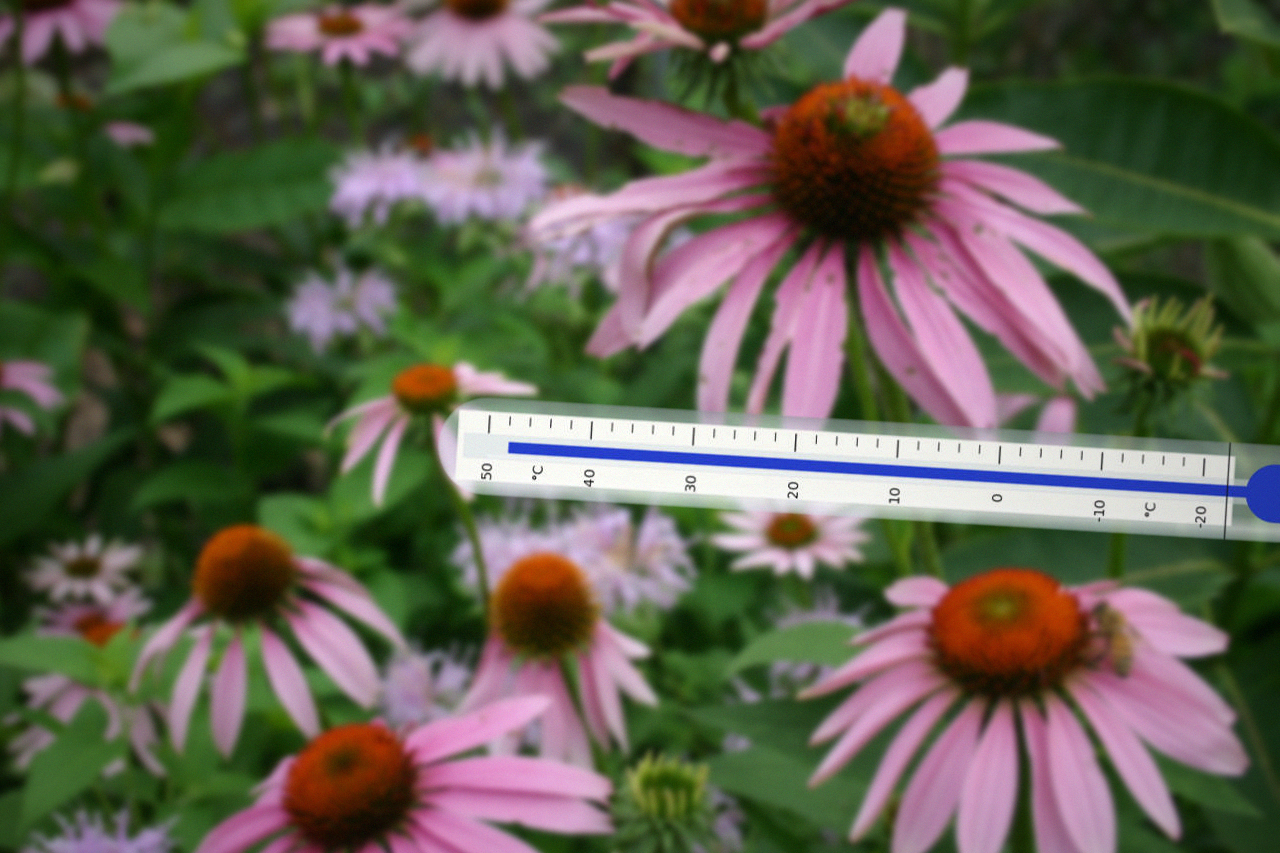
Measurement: 48 °C
